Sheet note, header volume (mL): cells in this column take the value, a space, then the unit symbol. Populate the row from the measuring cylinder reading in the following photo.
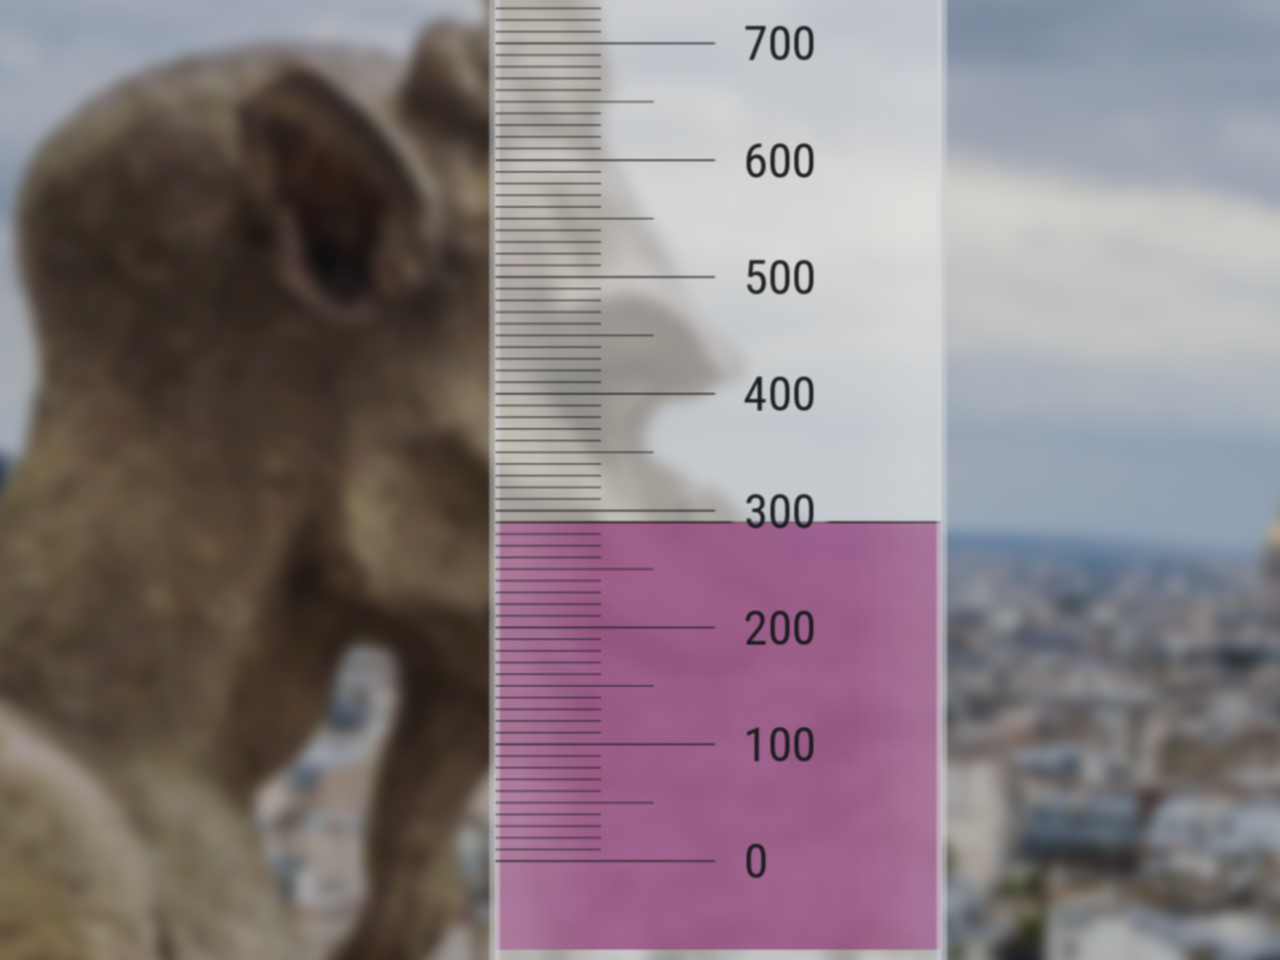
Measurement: 290 mL
